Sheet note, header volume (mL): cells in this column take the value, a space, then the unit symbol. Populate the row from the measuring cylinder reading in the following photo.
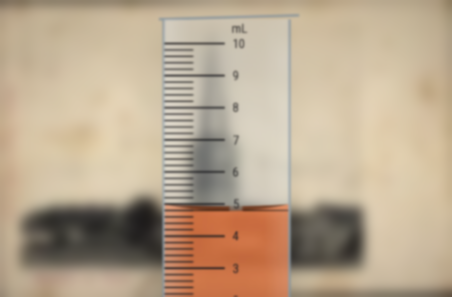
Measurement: 4.8 mL
